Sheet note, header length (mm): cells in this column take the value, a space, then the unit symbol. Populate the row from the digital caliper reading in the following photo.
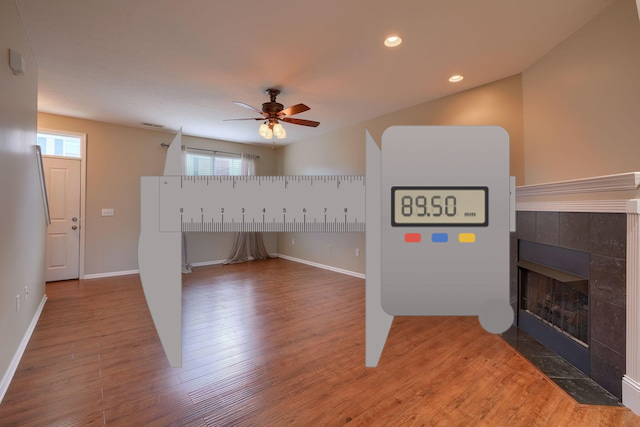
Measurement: 89.50 mm
